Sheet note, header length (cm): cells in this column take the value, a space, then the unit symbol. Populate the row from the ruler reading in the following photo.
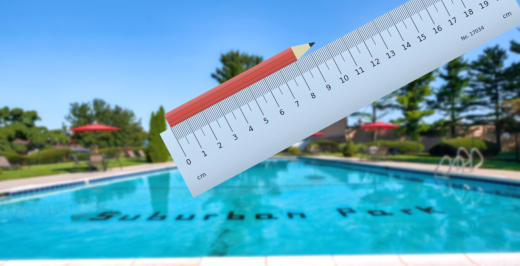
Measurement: 9.5 cm
